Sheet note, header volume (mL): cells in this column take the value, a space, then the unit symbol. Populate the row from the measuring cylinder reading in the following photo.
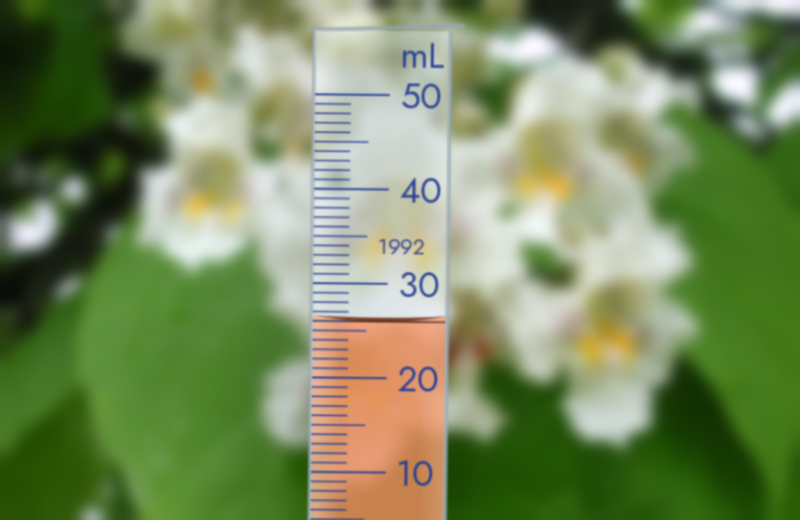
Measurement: 26 mL
